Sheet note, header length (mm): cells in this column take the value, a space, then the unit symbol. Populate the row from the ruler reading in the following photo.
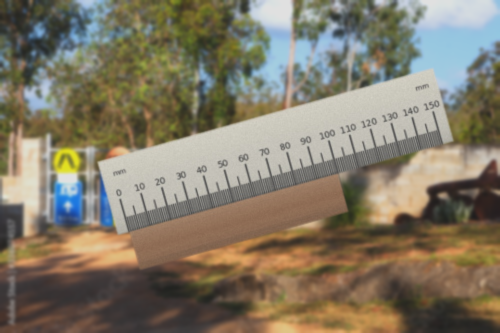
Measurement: 100 mm
